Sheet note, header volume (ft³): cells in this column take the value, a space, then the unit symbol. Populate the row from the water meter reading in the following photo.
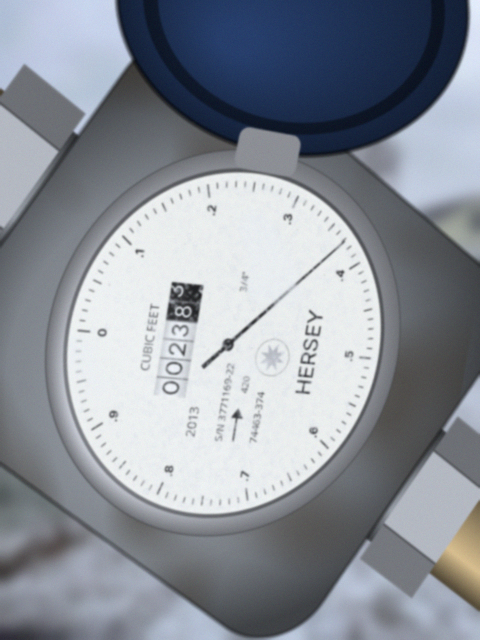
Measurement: 2383.37 ft³
